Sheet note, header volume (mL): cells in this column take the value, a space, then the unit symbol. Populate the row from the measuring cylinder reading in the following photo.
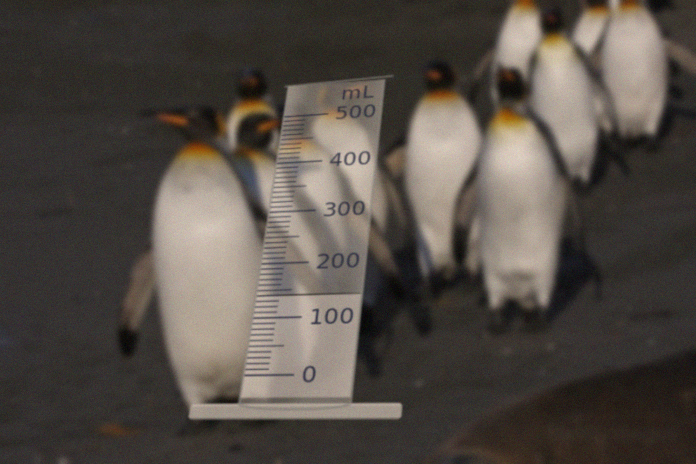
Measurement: 140 mL
